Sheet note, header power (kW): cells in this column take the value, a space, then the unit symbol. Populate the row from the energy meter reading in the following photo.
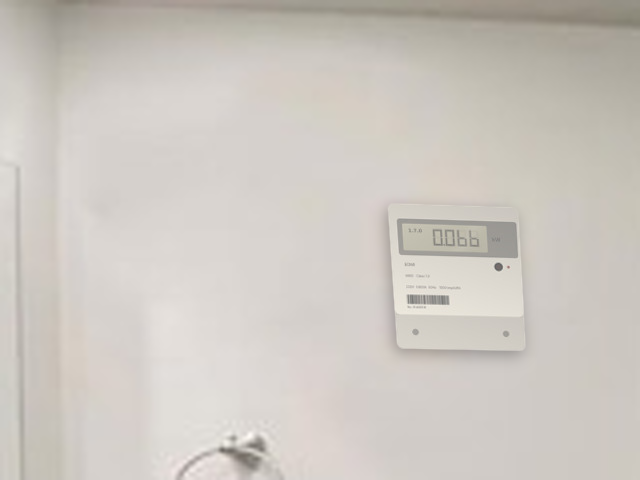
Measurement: 0.066 kW
